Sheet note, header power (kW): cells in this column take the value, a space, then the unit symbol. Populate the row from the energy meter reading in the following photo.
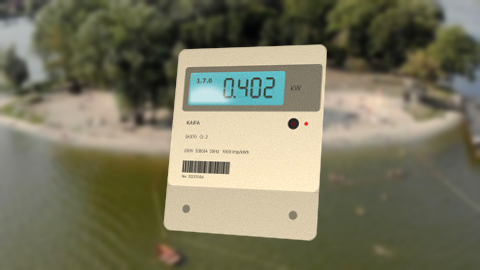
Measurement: 0.402 kW
